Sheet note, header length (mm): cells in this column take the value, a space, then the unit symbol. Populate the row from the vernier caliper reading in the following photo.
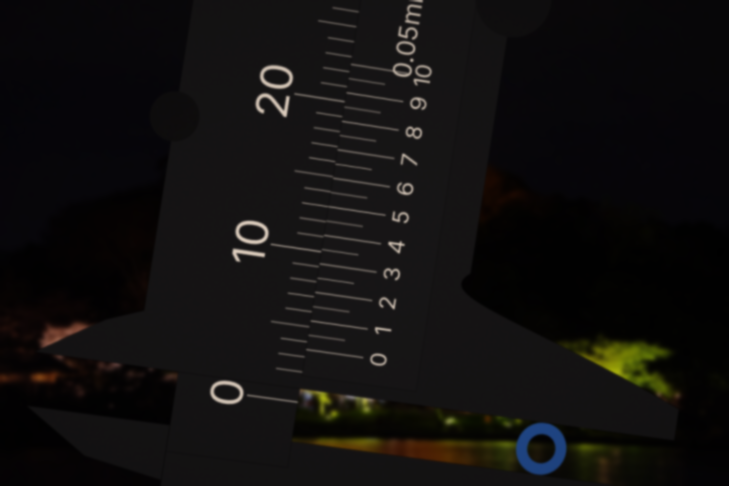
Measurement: 3.5 mm
